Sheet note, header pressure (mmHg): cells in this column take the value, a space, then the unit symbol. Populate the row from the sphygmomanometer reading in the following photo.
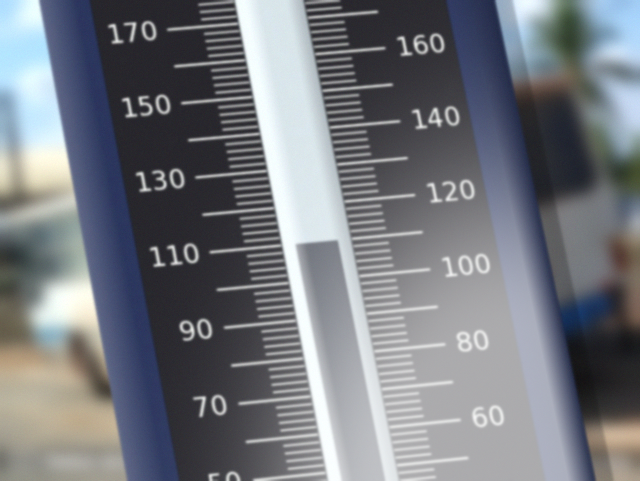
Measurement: 110 mmHg
